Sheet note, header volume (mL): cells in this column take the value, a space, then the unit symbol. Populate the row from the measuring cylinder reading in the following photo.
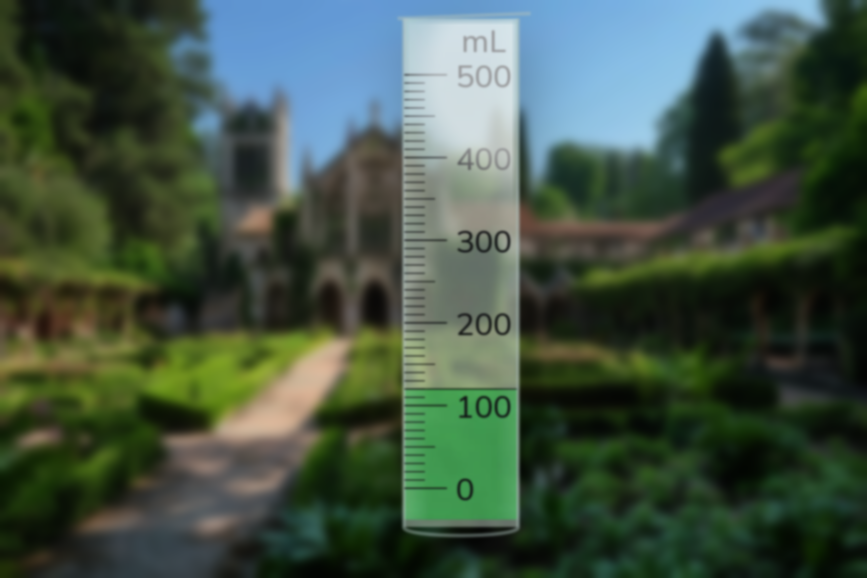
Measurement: 120 mL
